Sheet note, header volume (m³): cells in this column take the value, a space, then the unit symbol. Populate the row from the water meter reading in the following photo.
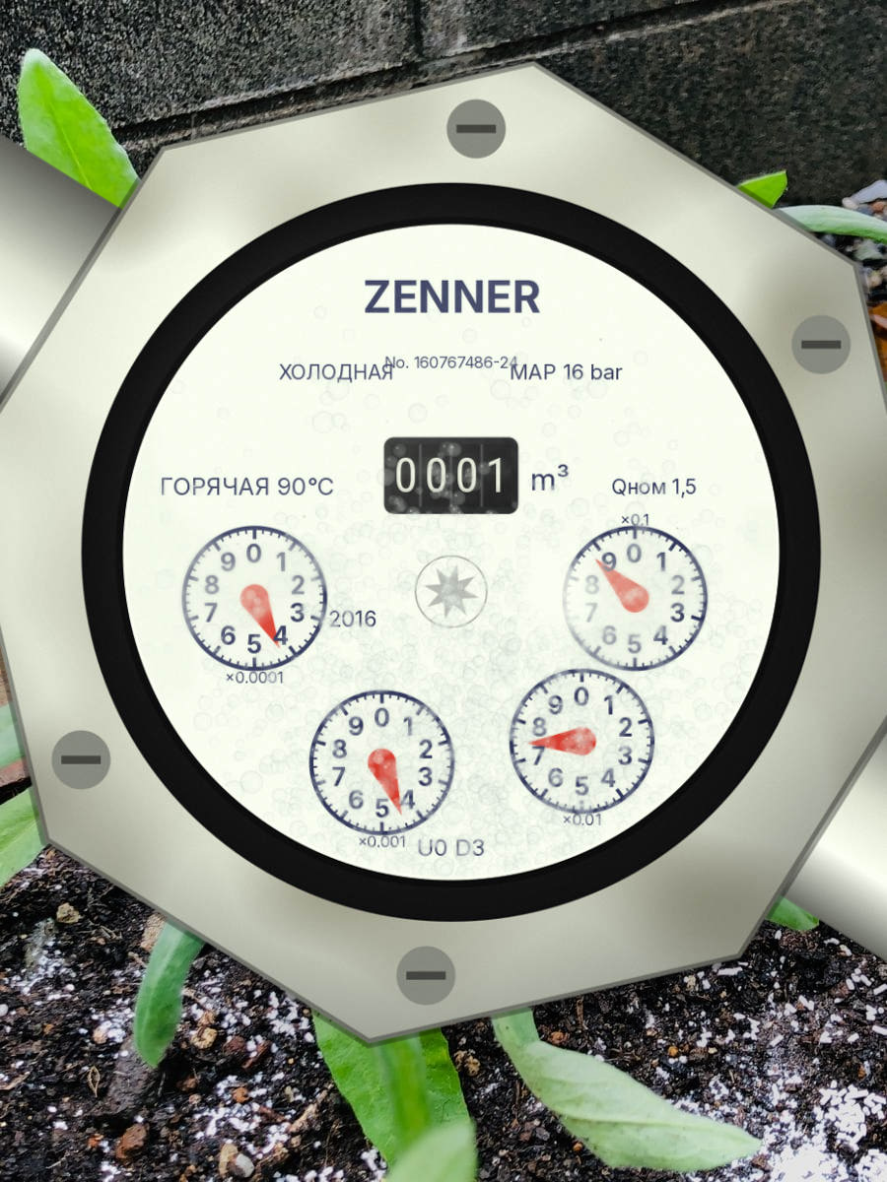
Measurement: 1.8744 m³
